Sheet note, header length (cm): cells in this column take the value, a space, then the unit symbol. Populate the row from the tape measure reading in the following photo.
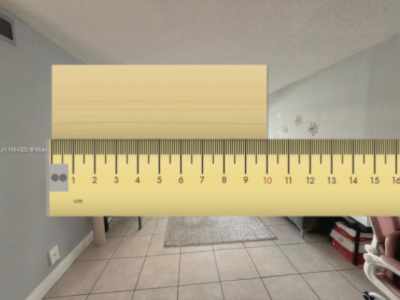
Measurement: 10 cm
